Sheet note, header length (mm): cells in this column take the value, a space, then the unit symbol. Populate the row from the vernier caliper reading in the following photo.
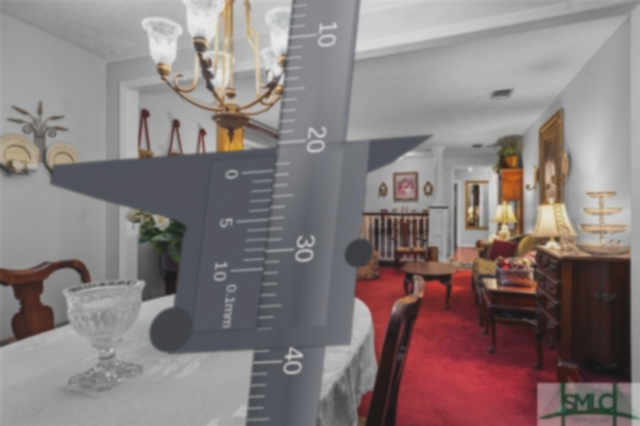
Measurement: 22.6 mm
